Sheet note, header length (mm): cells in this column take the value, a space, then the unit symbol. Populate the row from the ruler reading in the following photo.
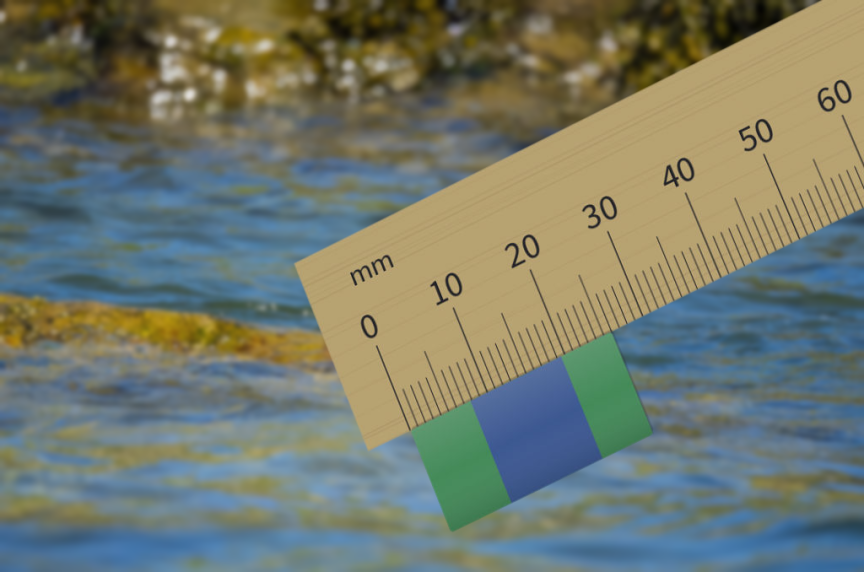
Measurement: 26 mm
